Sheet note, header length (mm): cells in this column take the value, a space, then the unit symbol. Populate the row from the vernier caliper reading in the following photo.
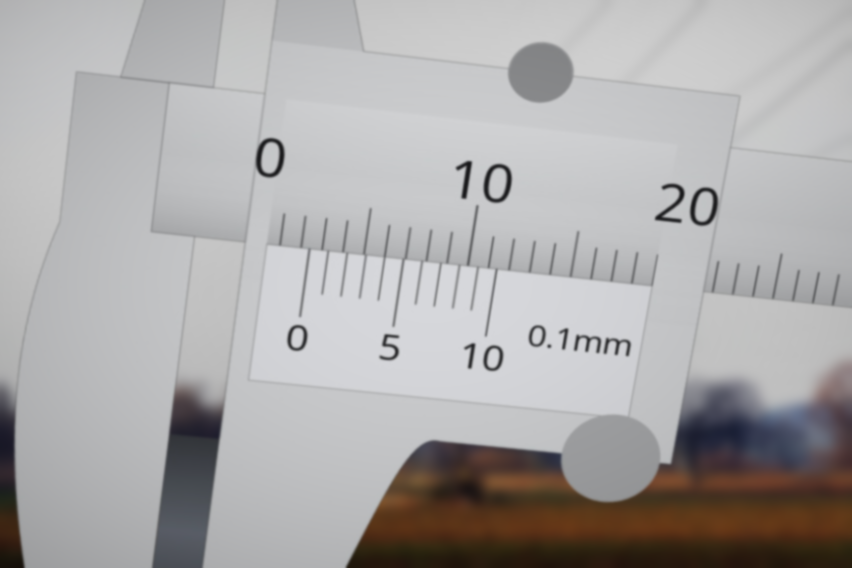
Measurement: 2.4 mm
